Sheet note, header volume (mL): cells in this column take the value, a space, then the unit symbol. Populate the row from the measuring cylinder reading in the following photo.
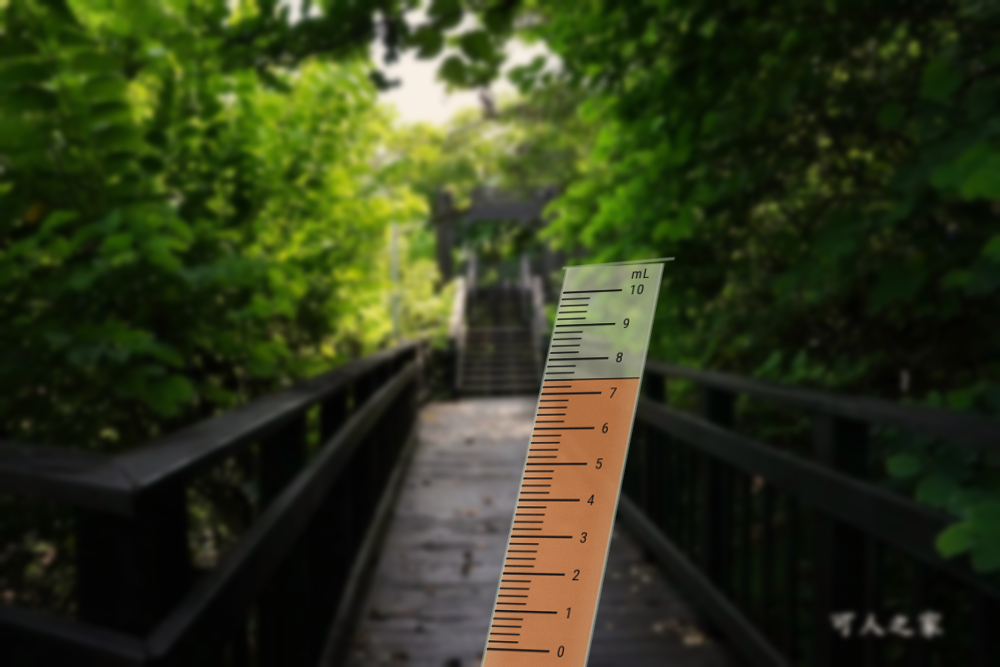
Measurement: 7.4 mL
